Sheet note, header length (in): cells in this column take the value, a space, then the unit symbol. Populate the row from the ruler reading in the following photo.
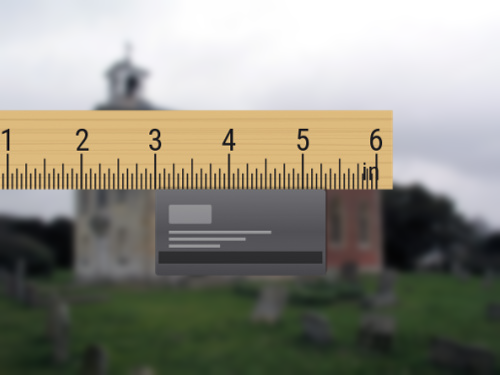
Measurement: 2.3125 in
